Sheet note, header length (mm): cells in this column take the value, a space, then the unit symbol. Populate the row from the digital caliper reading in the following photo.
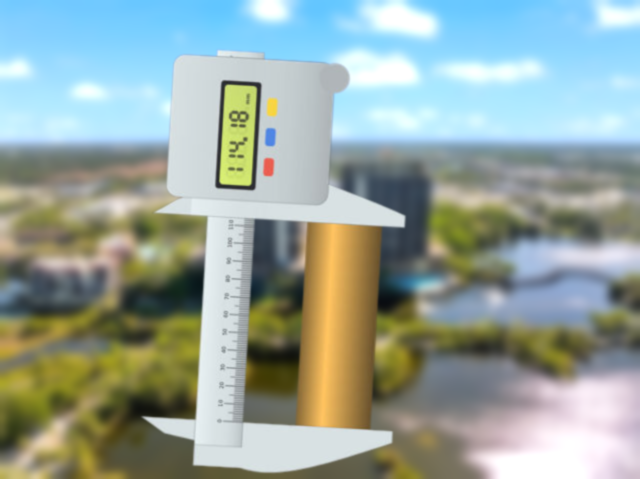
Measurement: 114.18 mm
